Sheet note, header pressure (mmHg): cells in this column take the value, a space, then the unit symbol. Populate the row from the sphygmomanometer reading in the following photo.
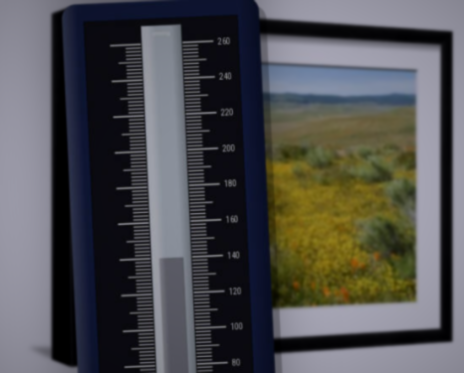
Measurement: 140 mmHg
